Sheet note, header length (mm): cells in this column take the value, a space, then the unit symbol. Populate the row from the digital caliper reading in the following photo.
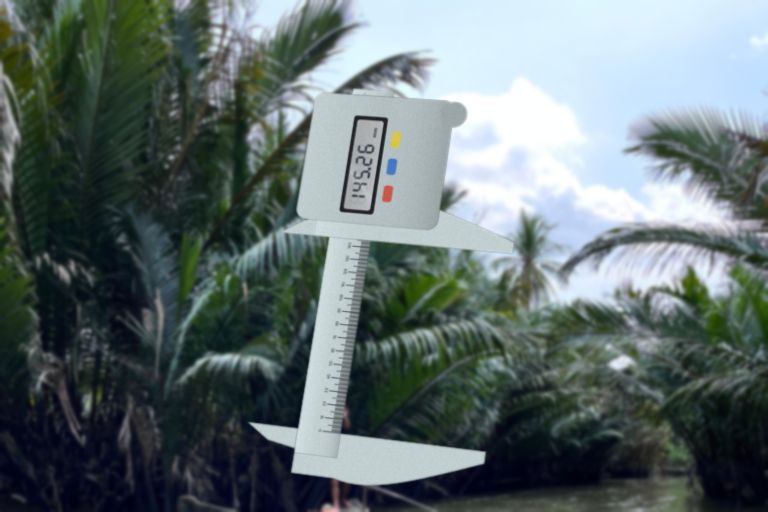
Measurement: 145.26 mm
